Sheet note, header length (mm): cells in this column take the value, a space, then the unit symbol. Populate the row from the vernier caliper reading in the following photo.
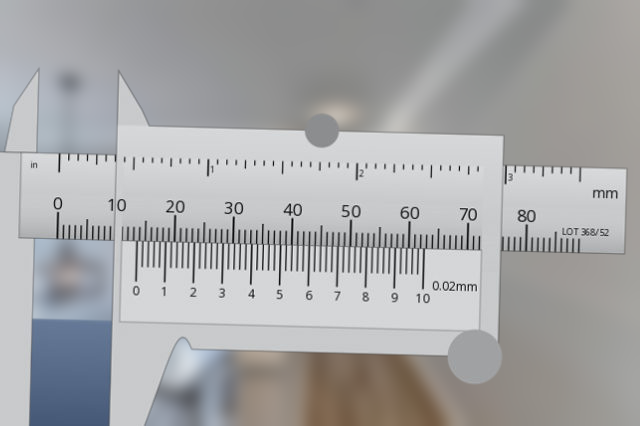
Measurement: 13.6 mm
